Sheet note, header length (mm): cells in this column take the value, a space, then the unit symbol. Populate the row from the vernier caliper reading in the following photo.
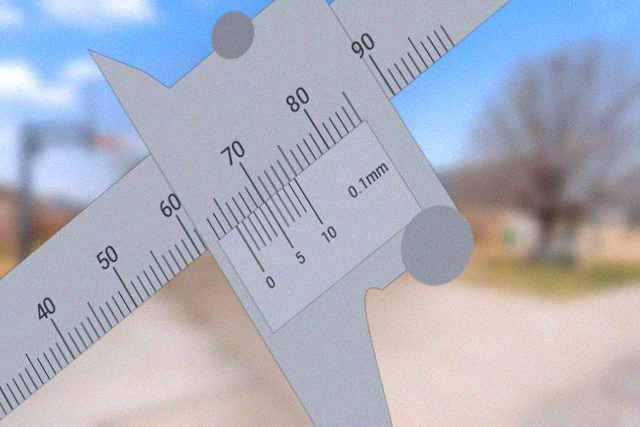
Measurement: 65.6 mm
